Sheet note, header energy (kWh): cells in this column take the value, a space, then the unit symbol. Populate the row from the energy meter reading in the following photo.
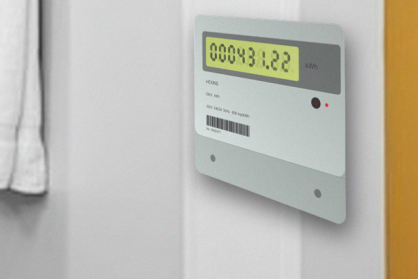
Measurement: 431.22 kWh
